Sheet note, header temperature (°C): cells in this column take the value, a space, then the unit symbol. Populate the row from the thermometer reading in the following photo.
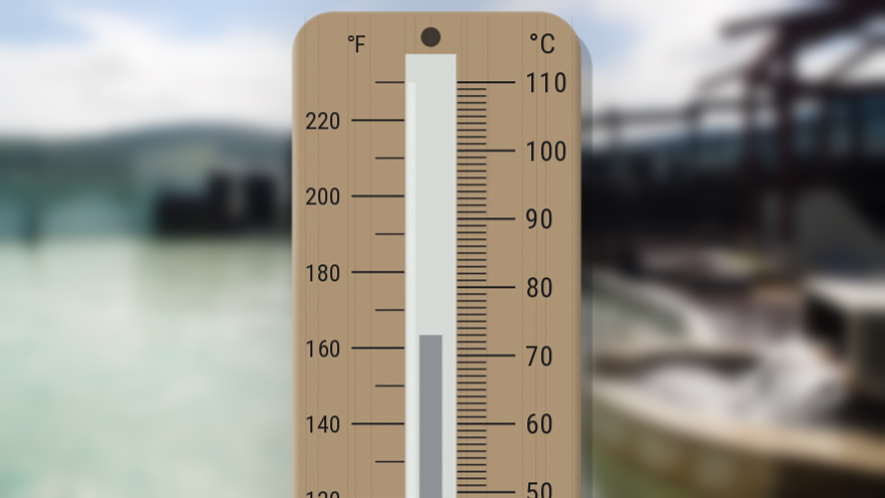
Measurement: 73 °C
